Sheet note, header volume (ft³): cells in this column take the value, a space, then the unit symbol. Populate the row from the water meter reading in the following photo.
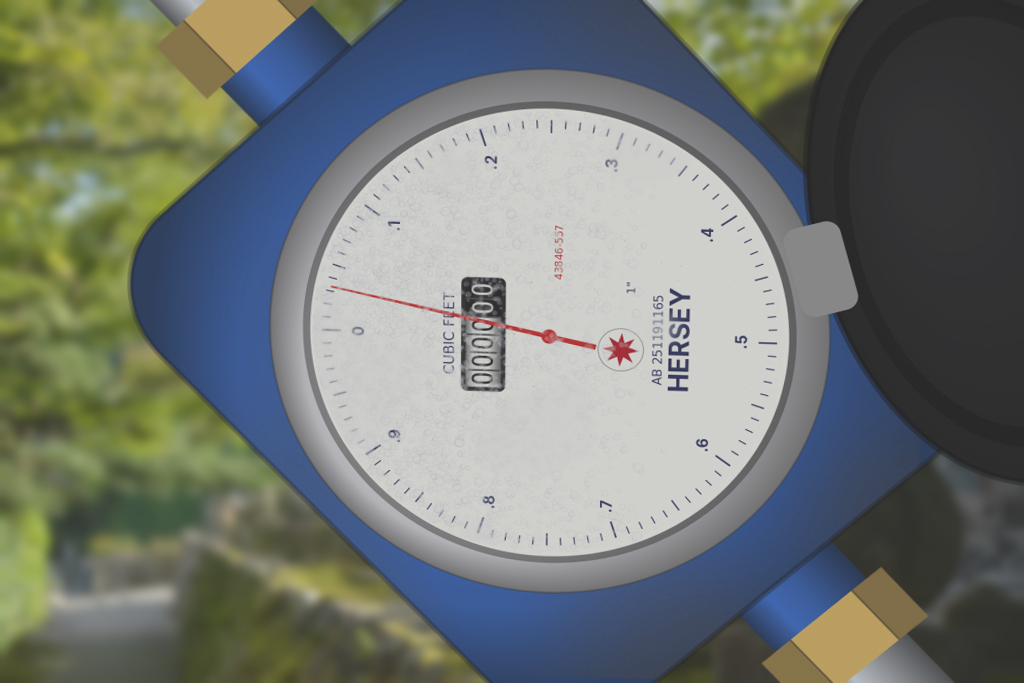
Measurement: 0.03 ft³
